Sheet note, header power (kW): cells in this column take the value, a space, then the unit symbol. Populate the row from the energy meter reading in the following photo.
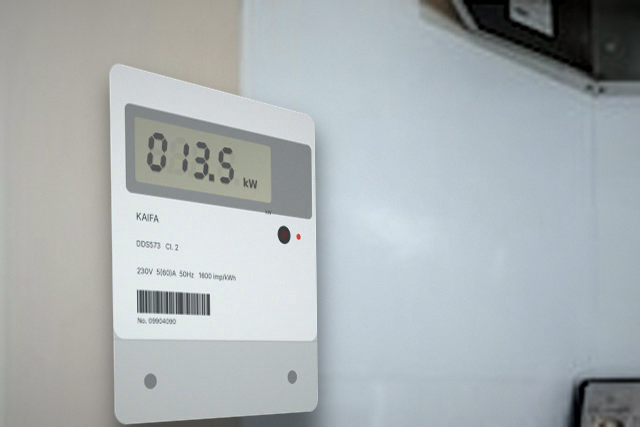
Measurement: 13.5 kW
